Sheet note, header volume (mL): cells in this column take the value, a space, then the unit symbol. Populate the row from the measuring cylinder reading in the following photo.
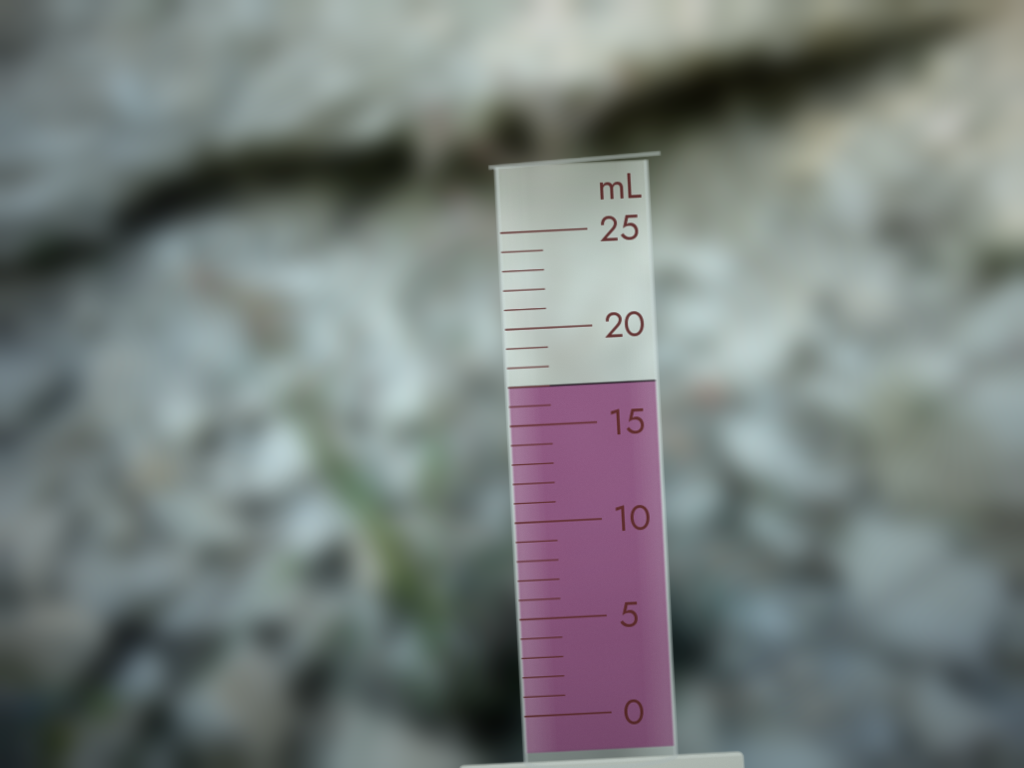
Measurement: 17 mL
